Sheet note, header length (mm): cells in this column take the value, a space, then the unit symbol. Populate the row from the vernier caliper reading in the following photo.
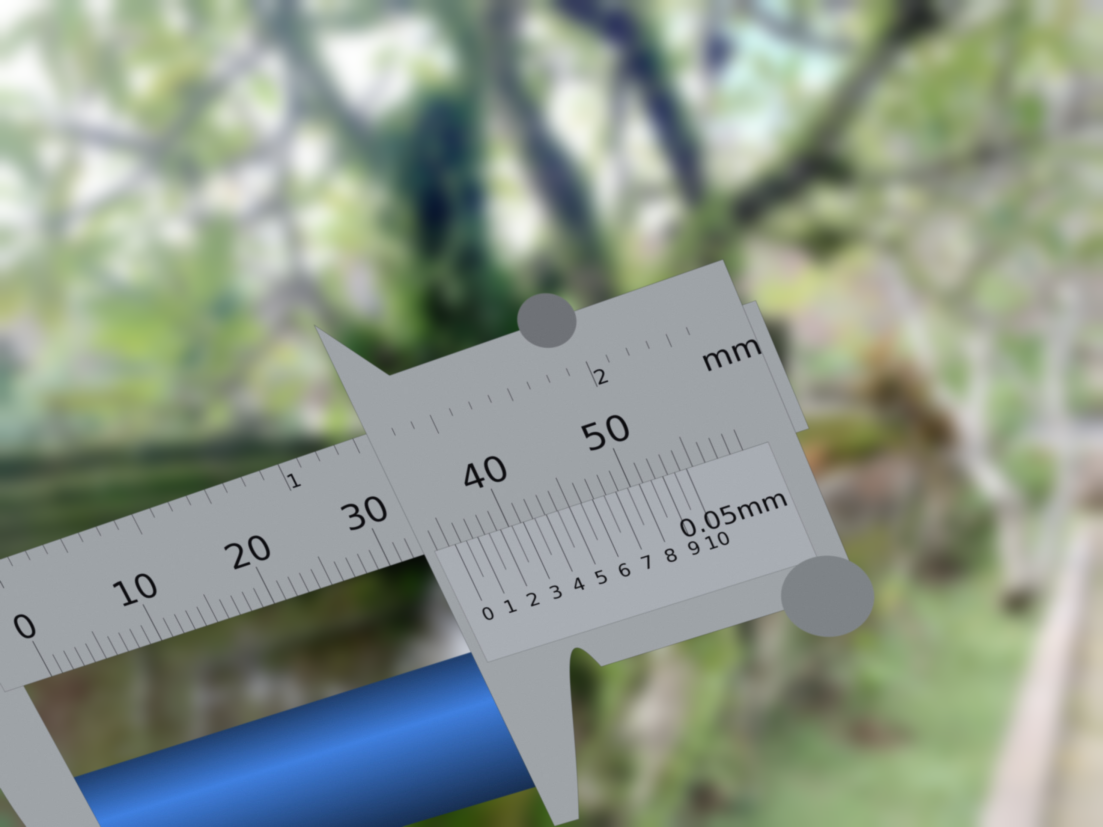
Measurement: 35.5 mm
